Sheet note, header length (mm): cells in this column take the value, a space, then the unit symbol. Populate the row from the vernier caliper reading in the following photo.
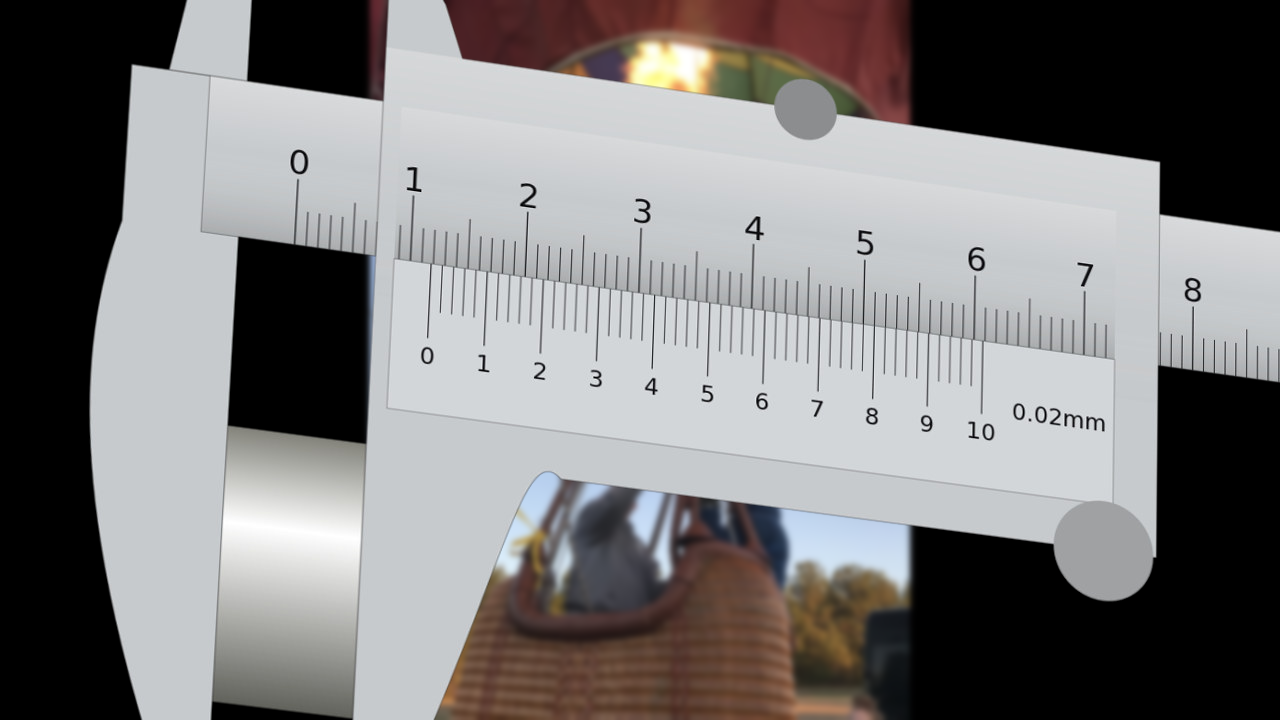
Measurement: 11.8 mm
